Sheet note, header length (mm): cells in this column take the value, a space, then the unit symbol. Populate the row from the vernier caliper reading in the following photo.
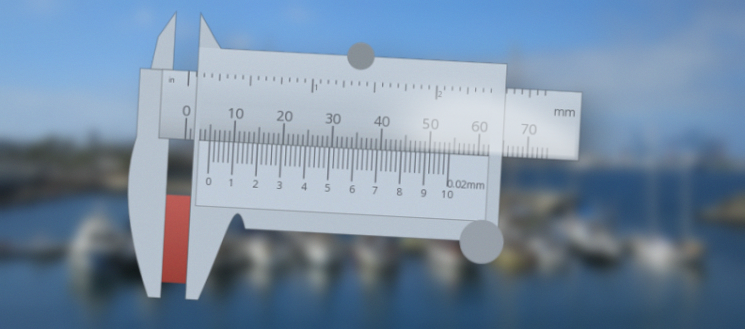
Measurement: 5.0 mm
